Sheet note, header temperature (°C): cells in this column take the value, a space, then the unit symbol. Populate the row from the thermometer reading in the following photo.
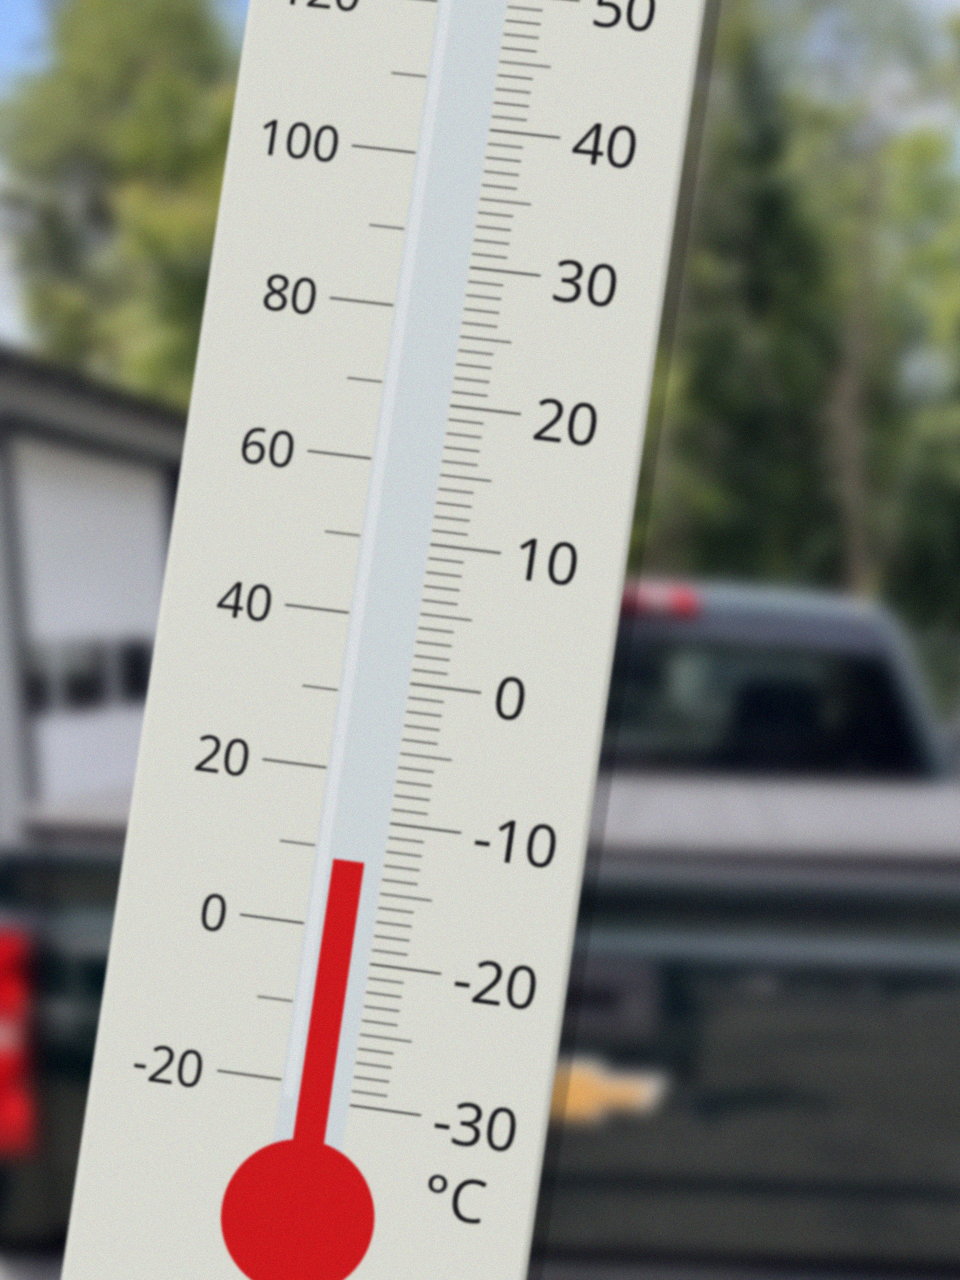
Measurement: -13 °C
